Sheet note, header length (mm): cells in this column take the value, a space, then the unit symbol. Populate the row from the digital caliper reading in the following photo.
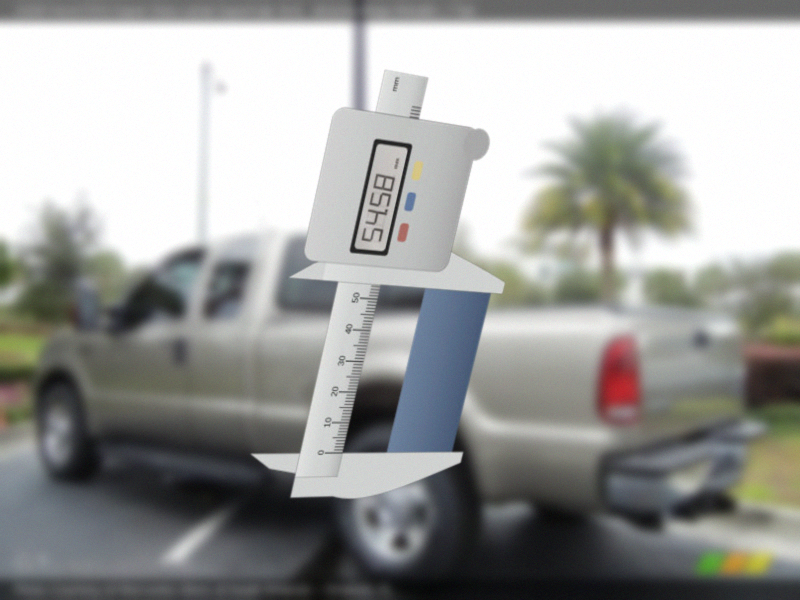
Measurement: 54.58 mm
